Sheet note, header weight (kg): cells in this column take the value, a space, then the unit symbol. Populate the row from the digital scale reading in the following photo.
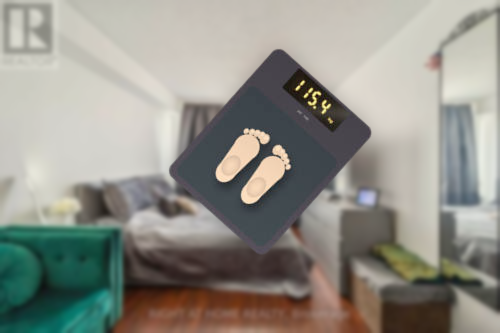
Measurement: 115.4 kg
